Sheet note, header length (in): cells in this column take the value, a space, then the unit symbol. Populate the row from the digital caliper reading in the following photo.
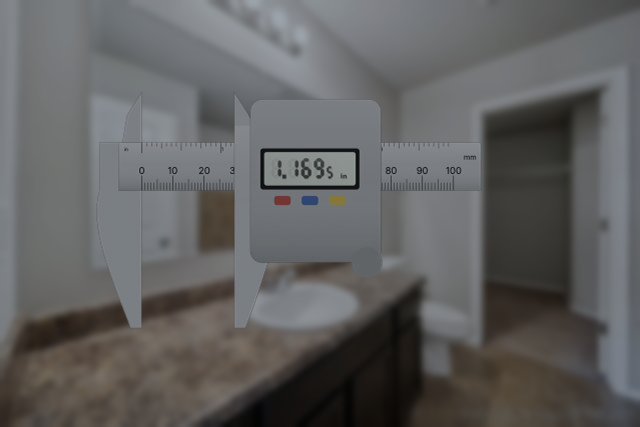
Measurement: 1.1695 in
